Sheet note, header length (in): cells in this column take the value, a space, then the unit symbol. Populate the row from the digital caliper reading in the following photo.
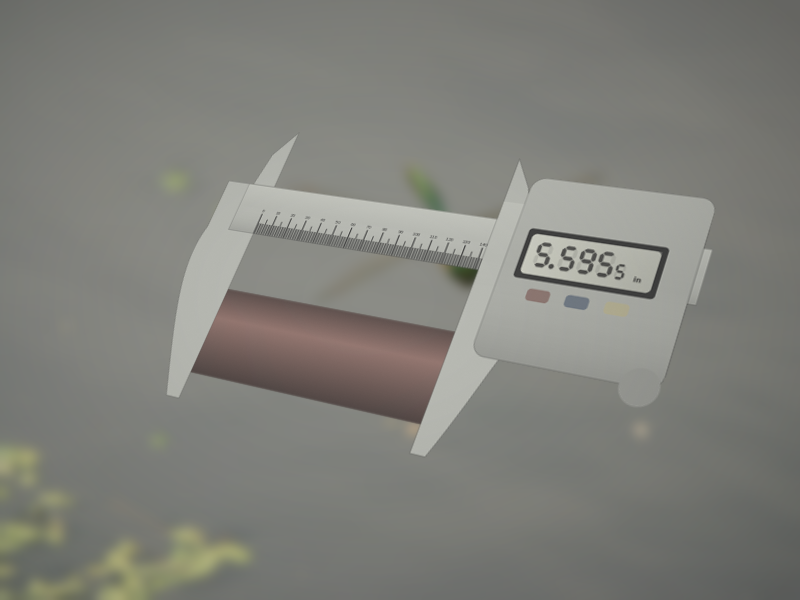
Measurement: 5.5955 in
